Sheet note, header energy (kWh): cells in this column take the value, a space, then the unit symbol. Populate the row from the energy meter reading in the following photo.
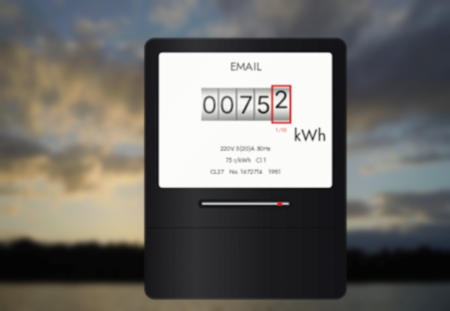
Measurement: 75.2 kWh
